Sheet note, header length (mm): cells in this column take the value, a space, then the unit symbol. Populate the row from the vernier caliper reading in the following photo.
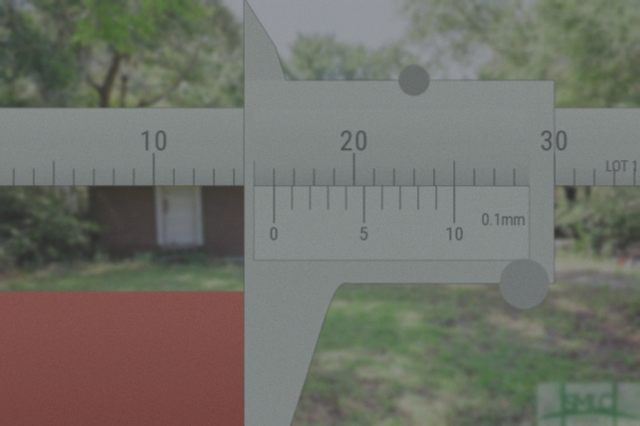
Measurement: 16.0 mm
